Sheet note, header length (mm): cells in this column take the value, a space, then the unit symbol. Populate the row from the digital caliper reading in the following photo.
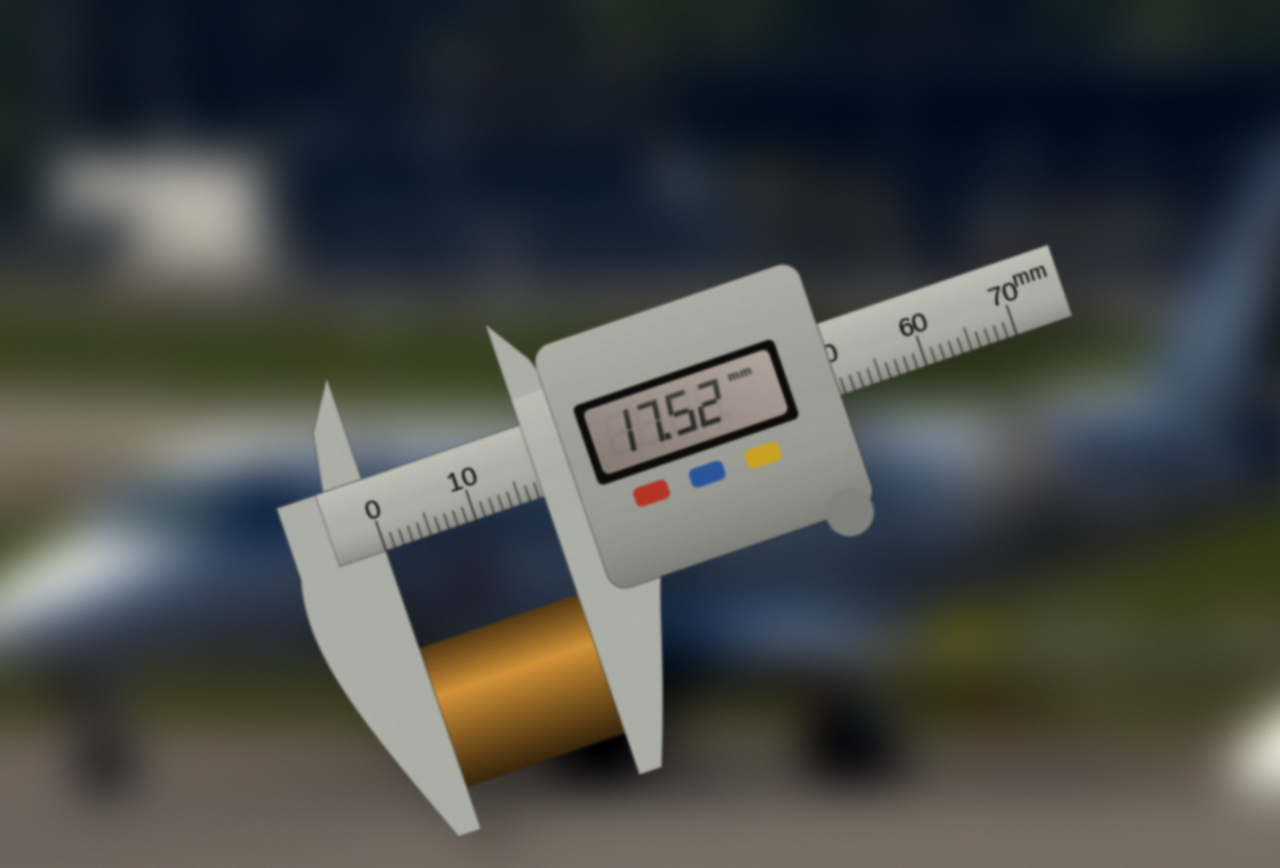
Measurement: 17.52 mm
